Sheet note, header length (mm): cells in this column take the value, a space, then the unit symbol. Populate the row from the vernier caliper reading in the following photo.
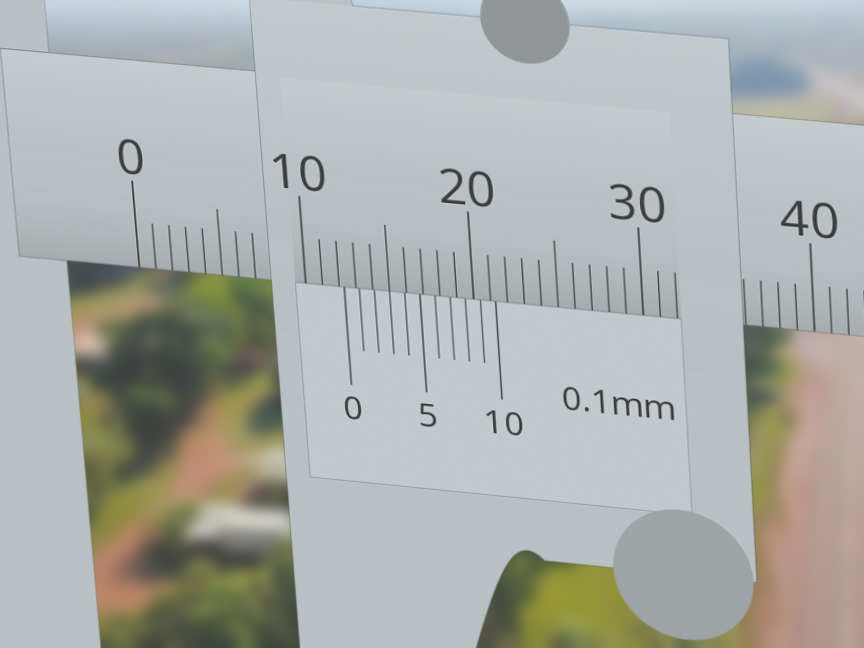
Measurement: 12.3 mm
